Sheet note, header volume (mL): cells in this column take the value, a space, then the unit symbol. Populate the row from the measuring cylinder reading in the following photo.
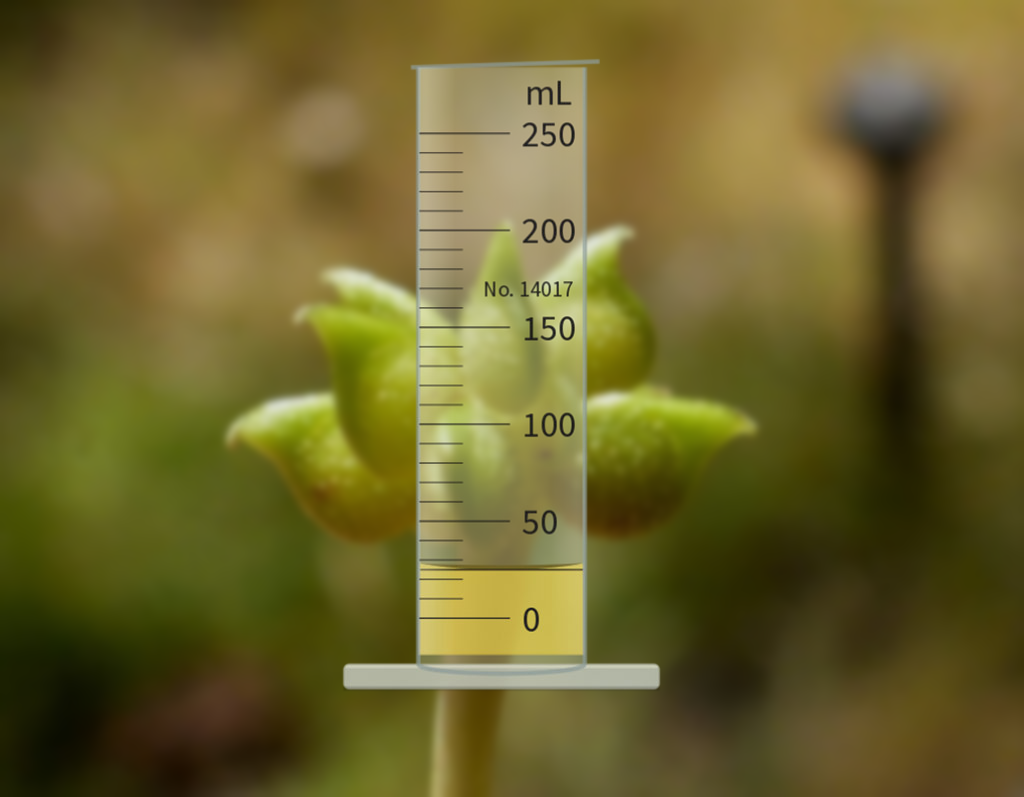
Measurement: 25 mL
